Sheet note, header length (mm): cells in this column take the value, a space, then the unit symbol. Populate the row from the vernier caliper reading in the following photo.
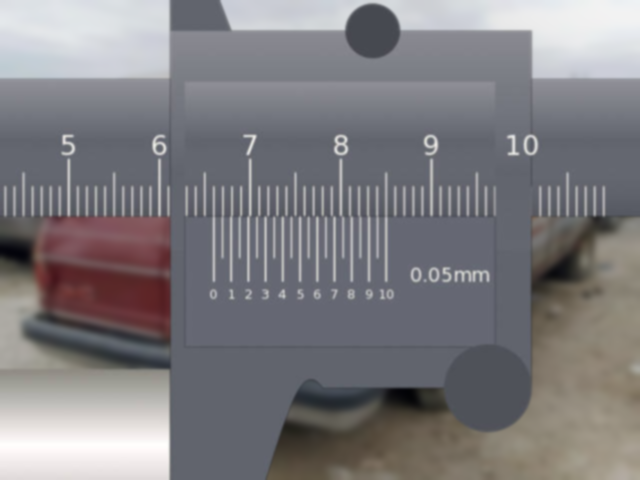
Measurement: 66.0 mm
